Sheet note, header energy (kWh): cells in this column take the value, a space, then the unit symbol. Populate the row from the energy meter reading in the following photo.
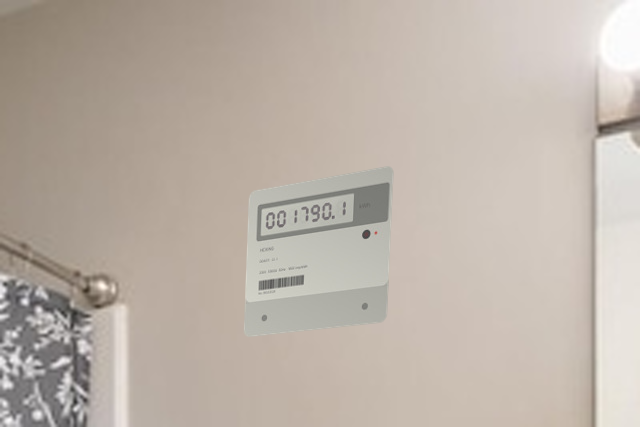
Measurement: 1790.1 kWh
